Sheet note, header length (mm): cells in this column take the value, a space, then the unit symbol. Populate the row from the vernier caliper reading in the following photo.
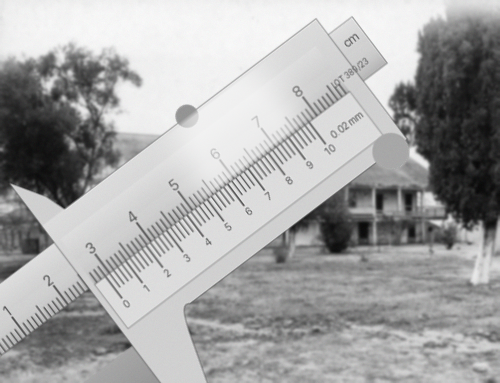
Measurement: 29.0 mm
